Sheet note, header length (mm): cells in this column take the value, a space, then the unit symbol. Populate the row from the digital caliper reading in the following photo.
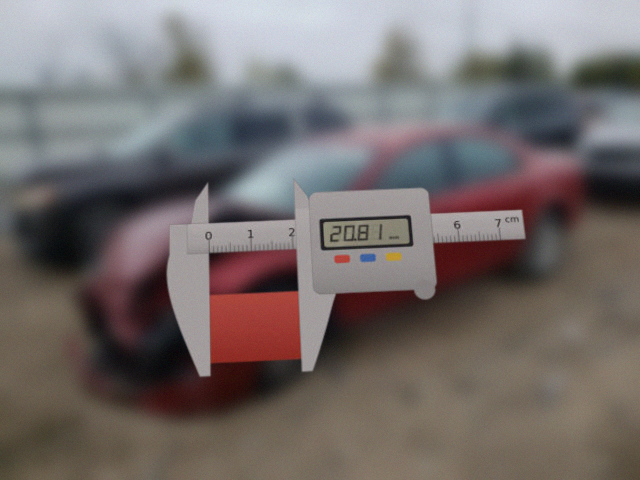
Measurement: 20.81 mm
